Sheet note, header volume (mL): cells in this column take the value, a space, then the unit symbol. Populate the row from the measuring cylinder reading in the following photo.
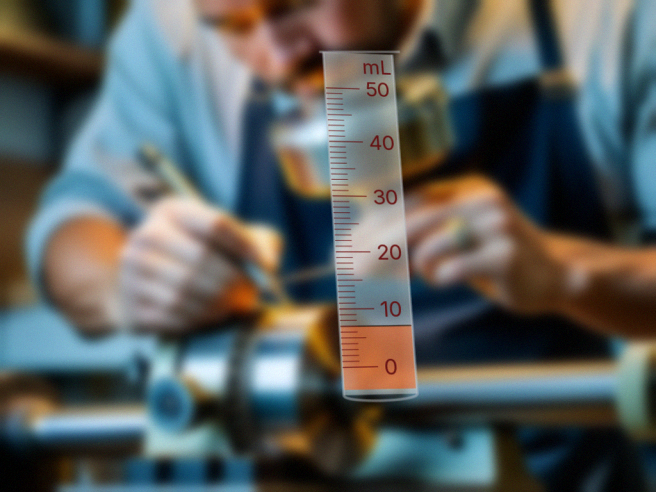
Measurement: 7 mL
